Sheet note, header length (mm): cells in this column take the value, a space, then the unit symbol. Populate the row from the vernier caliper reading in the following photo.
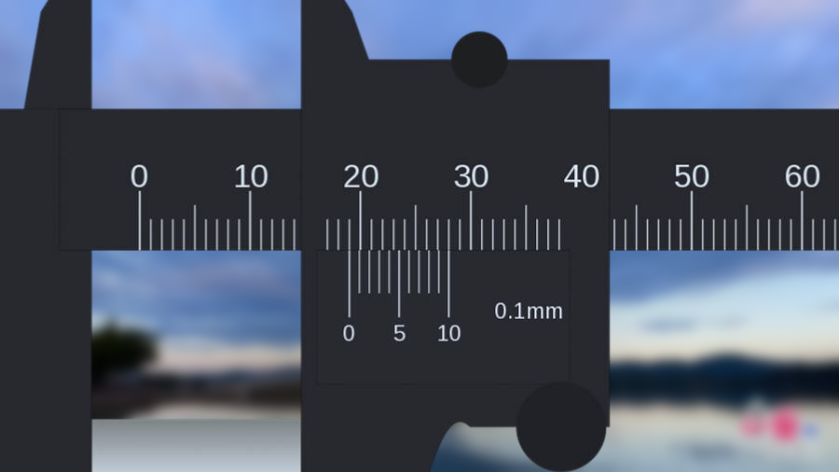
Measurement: 19.0 mm
